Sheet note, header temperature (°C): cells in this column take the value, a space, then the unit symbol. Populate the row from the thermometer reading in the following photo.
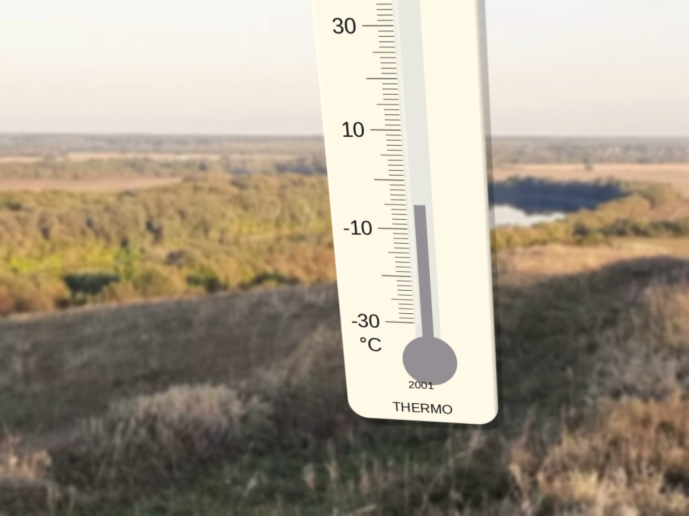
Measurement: -5 °C
